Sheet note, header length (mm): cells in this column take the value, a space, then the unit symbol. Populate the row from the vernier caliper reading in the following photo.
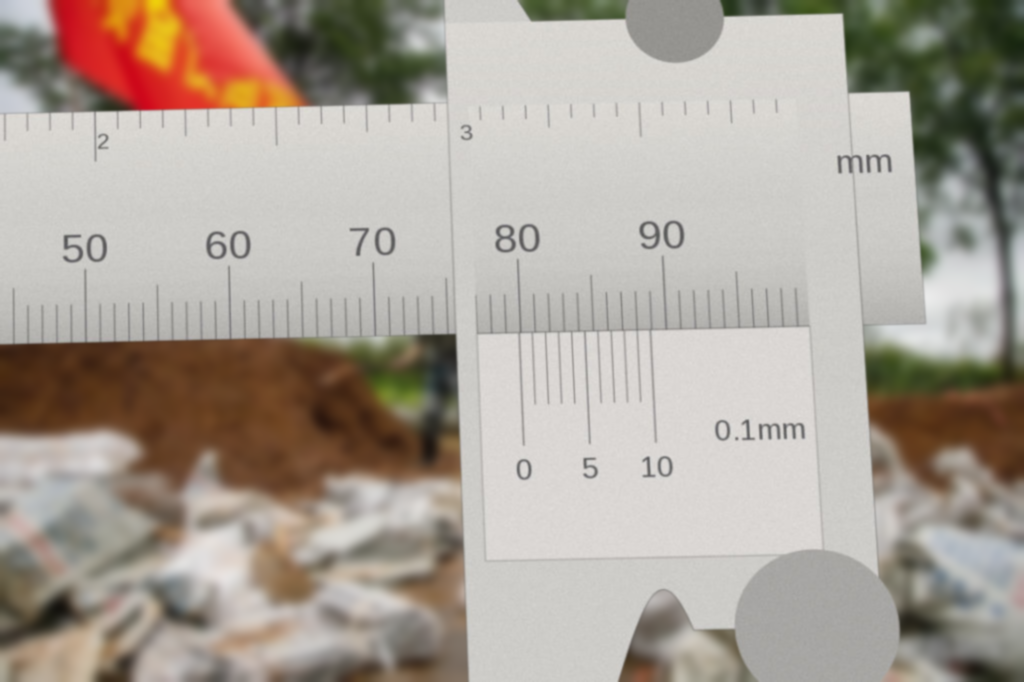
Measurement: 79.9 mm
